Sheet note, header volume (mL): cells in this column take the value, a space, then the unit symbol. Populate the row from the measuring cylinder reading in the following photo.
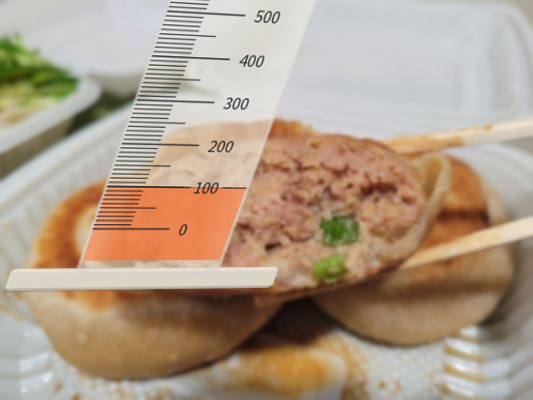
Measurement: 100 mL
